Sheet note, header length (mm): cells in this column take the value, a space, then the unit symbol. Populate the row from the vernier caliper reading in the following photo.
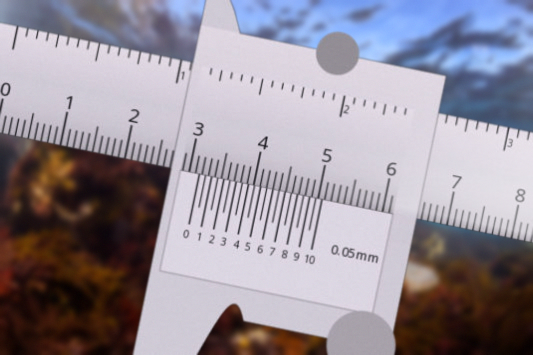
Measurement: 31.6 mm
